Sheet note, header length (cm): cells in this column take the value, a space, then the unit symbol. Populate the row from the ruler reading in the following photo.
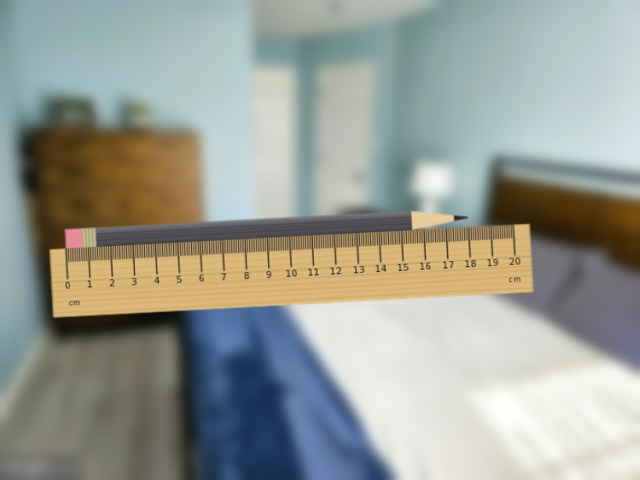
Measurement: 18 cm
